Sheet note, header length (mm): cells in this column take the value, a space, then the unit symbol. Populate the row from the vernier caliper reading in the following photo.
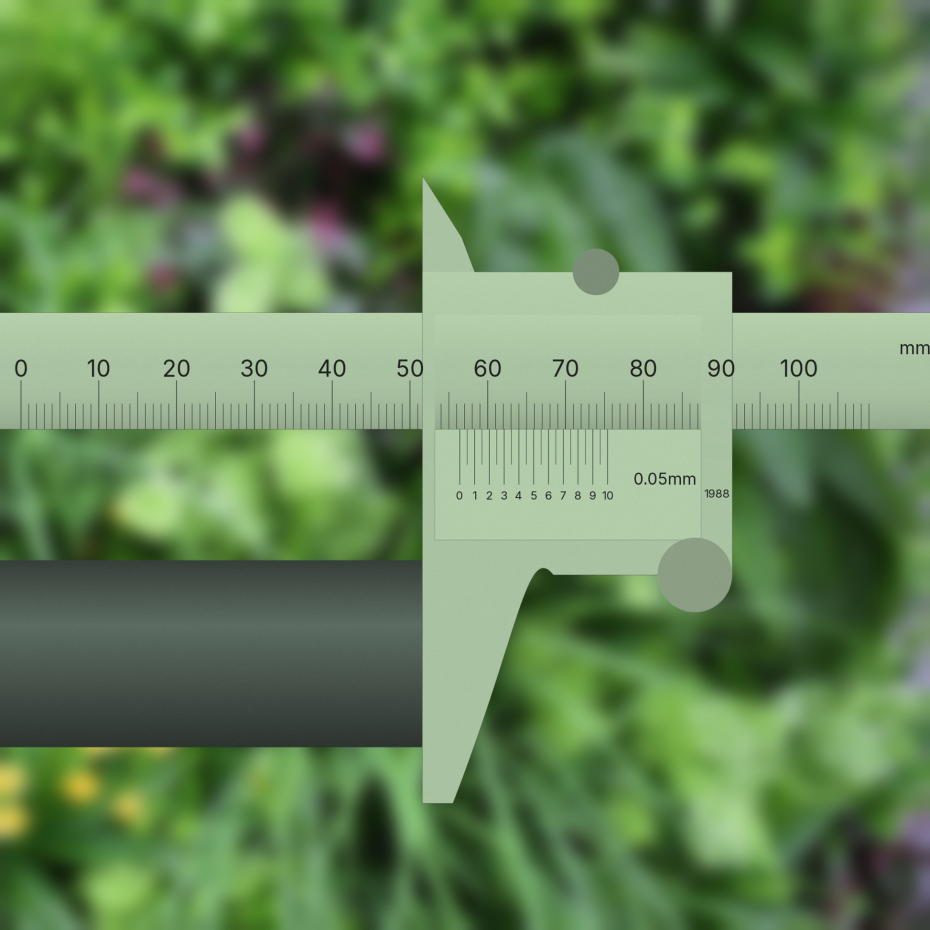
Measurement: 56.4 mm
